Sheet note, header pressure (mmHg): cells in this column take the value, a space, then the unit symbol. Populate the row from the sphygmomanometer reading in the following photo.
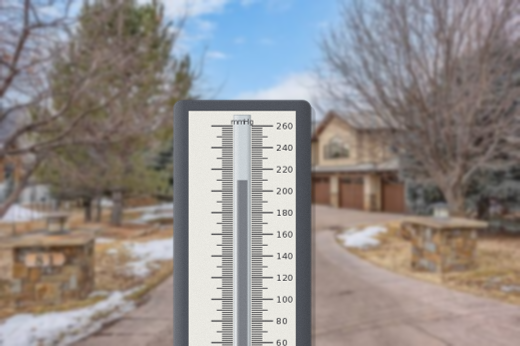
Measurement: 210 mmHg
